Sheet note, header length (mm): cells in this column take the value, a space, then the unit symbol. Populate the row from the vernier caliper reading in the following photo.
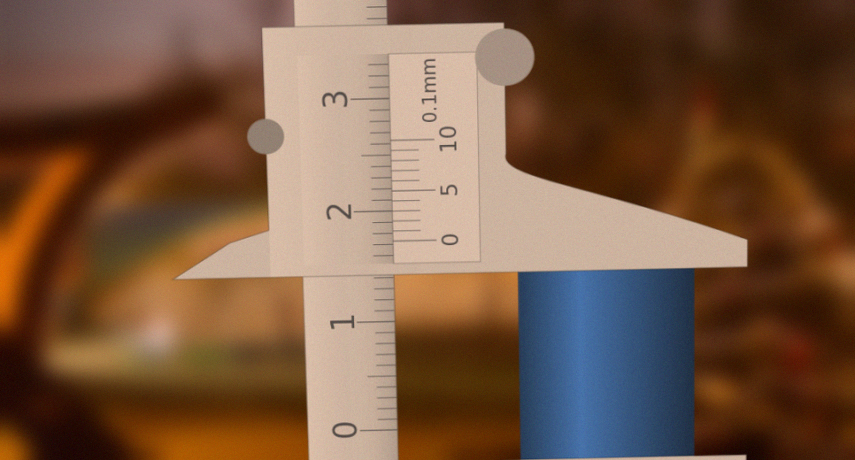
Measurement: 17.3 mm
